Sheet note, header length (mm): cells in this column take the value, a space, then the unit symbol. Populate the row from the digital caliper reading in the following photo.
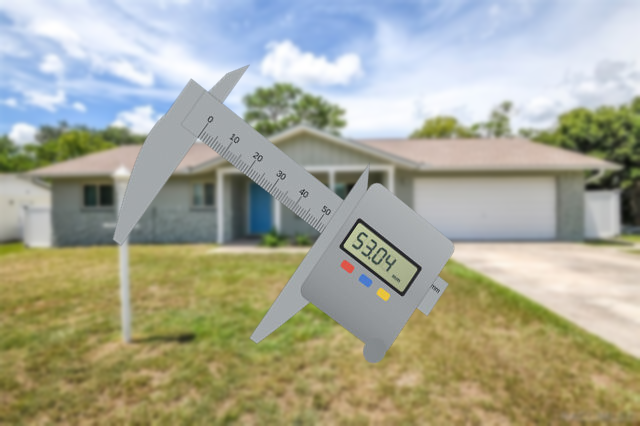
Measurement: 53.04 mm
